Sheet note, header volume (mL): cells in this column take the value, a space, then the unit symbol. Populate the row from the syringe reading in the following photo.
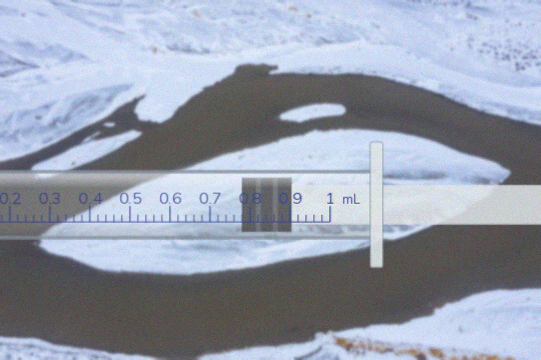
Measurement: 0.78 mL
